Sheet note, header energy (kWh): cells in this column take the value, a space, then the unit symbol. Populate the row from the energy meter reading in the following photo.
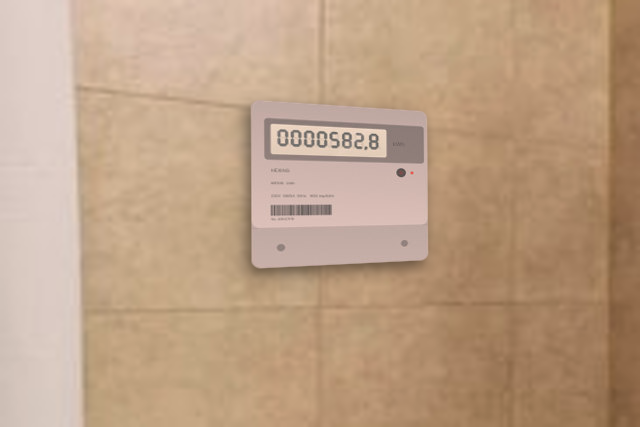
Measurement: 582.8 kWh
